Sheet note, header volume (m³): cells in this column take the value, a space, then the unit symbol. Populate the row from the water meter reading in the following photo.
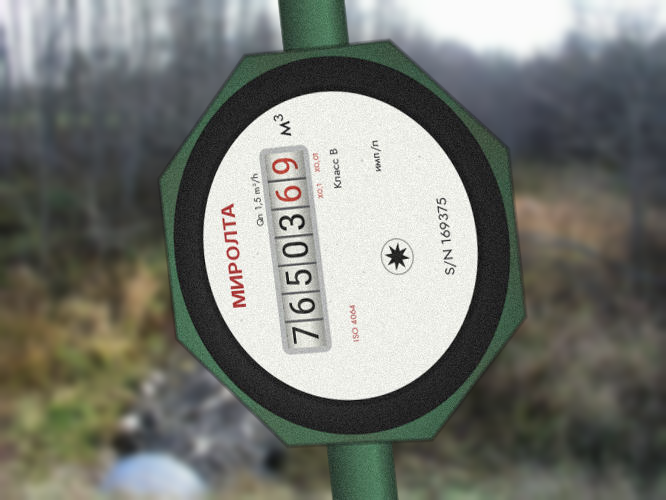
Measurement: 76503.69 m³
